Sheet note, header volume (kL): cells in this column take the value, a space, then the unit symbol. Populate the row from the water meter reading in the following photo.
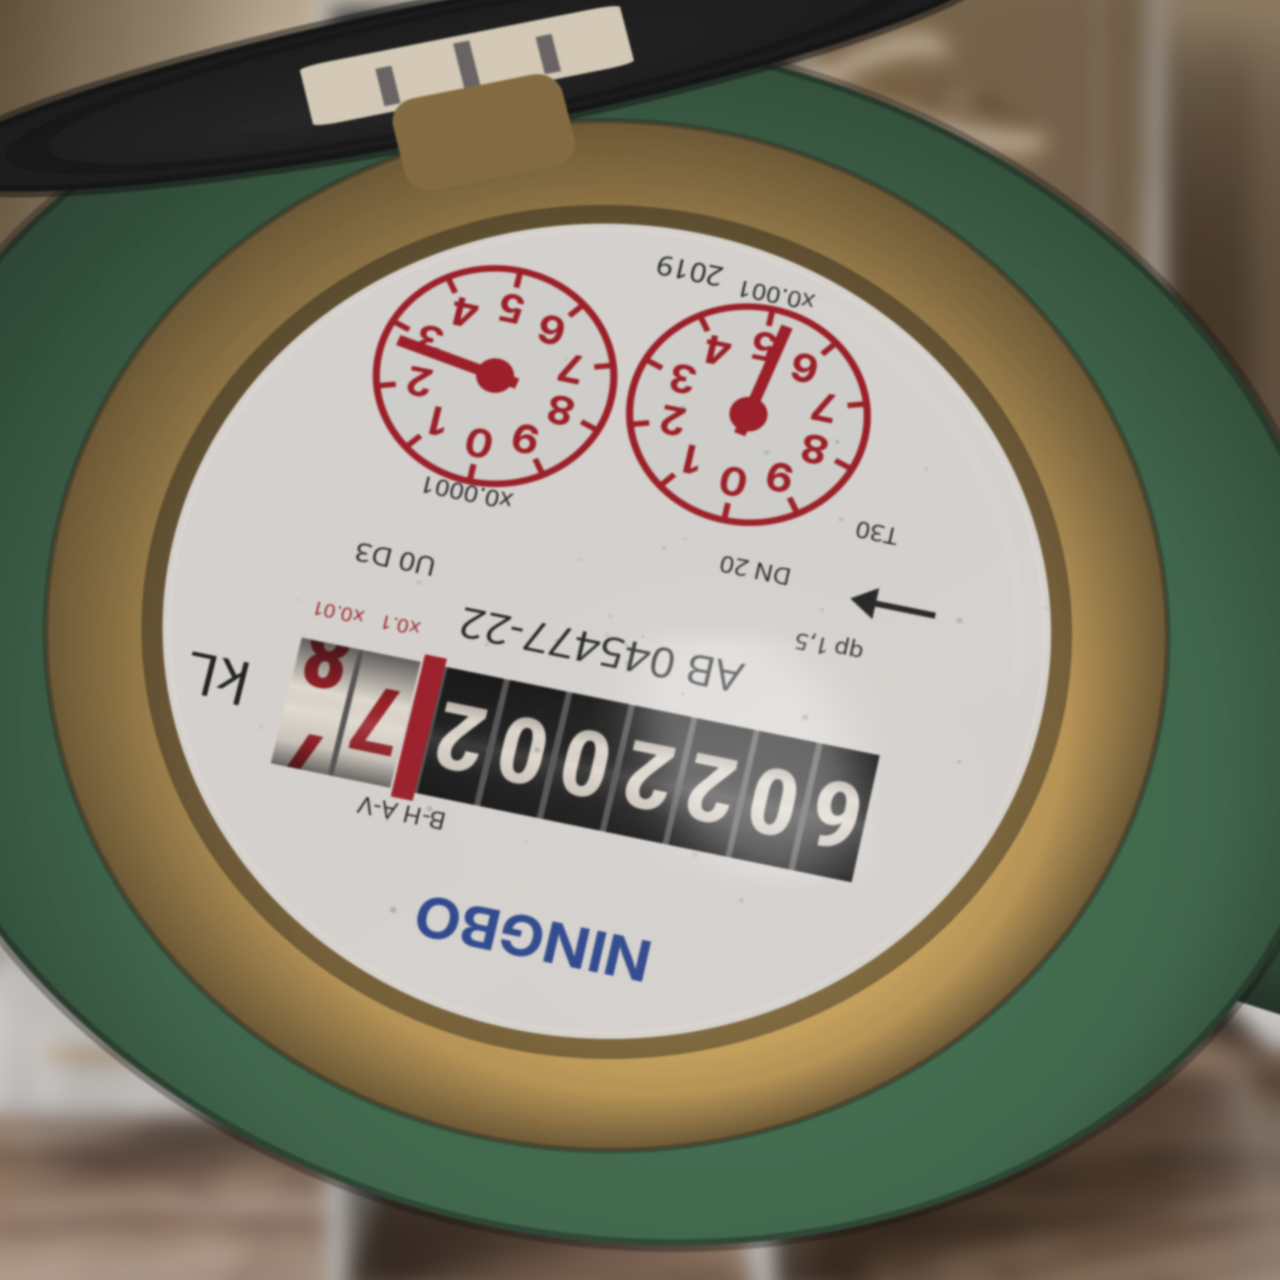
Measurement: 6022002.7752 kL
